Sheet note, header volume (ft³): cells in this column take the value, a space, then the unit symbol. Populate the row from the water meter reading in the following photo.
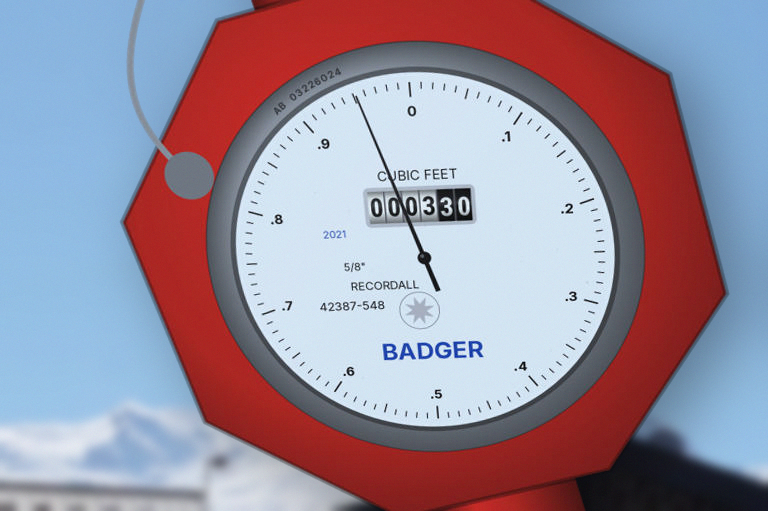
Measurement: 329.95 ft³
